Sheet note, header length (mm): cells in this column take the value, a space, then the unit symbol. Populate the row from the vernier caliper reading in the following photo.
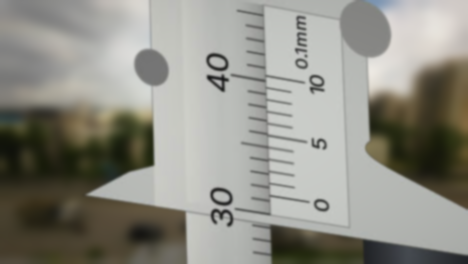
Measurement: 31.4 mm
